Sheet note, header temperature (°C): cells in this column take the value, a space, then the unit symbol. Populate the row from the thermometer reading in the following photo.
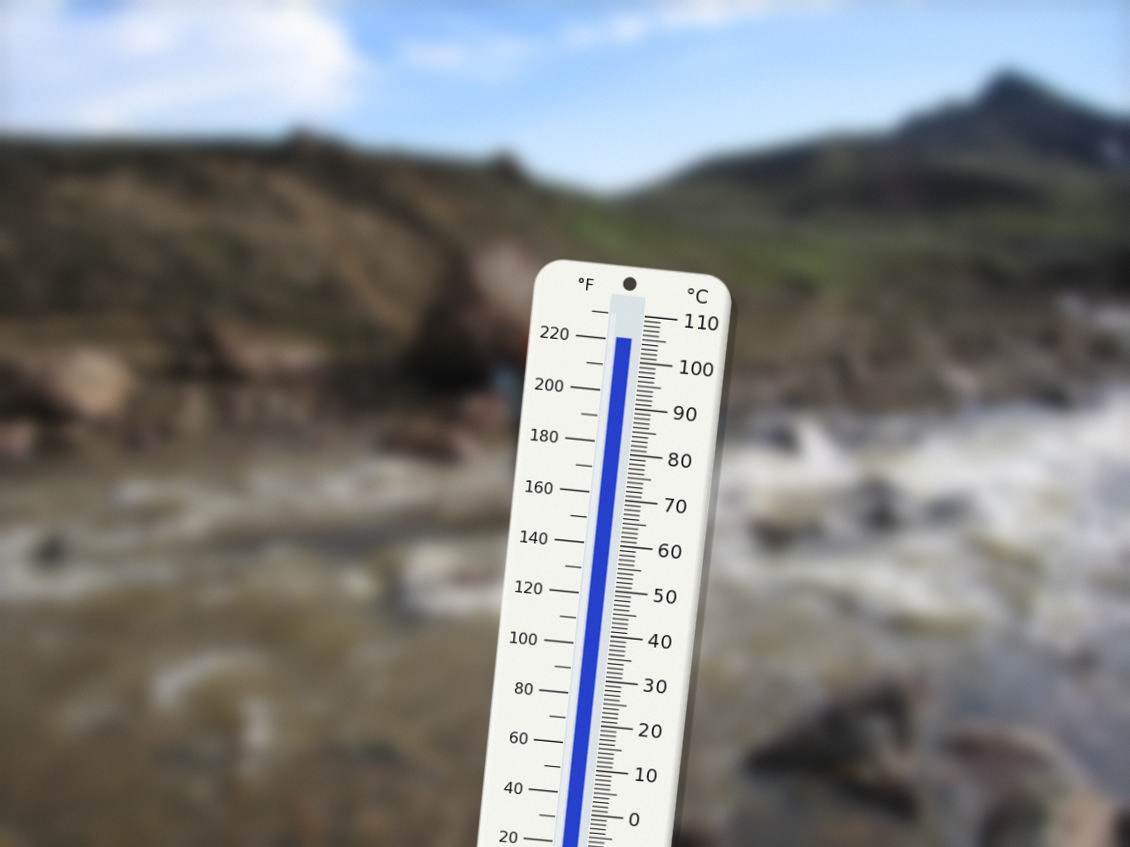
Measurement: 105 °C
